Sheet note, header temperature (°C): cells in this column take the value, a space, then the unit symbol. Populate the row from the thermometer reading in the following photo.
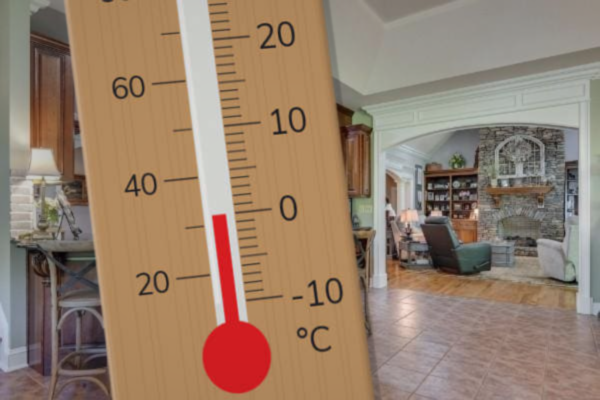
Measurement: 0 °C
